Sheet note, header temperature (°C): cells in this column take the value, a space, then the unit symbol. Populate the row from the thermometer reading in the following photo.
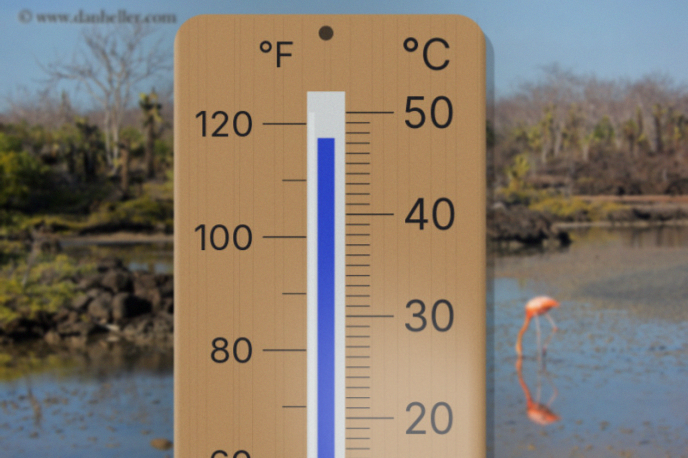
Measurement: 47.5 °C
